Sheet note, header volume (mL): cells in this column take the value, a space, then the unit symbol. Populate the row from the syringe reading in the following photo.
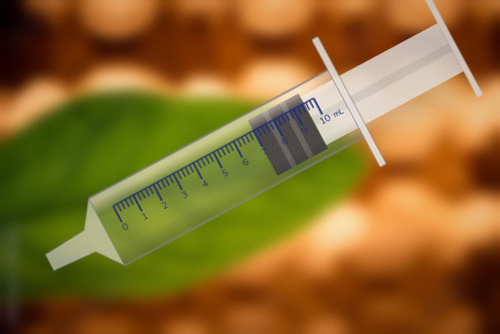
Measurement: 7 mL
